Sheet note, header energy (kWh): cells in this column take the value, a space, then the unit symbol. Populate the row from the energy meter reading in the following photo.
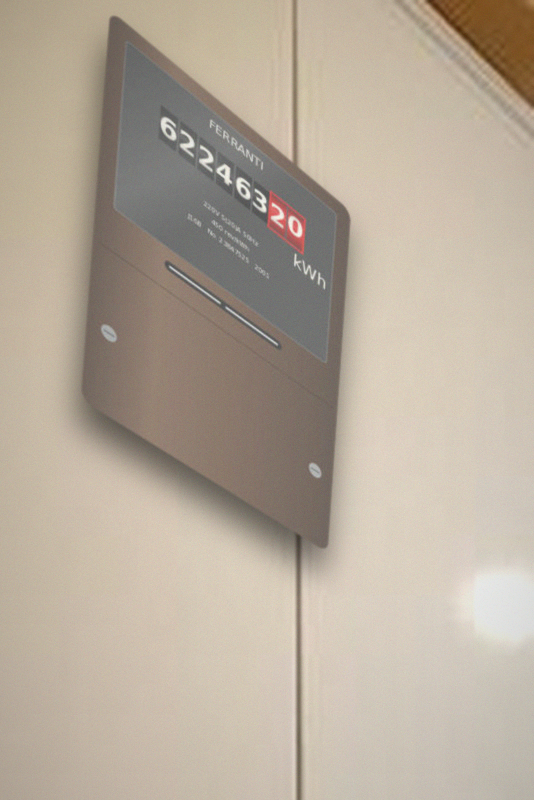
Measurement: 622463.20 kWh
